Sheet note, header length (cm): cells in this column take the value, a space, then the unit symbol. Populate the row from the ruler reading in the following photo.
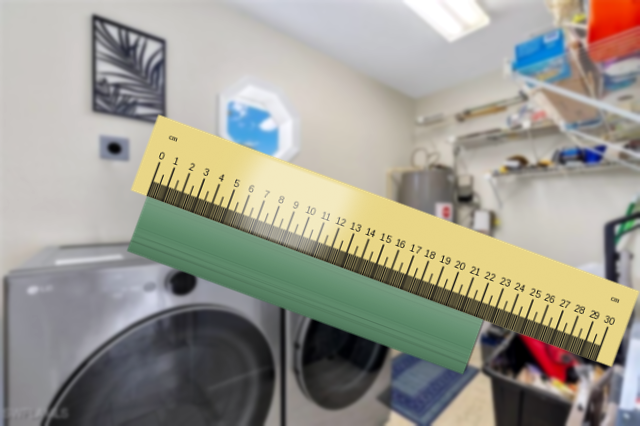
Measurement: 22.5 cm
